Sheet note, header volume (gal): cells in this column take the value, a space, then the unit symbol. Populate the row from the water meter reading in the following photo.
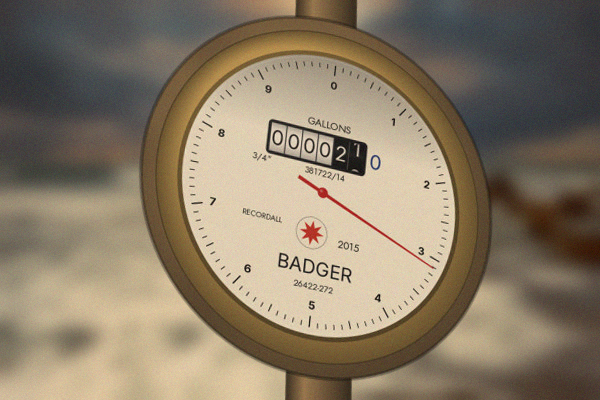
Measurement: 213.1 gal
